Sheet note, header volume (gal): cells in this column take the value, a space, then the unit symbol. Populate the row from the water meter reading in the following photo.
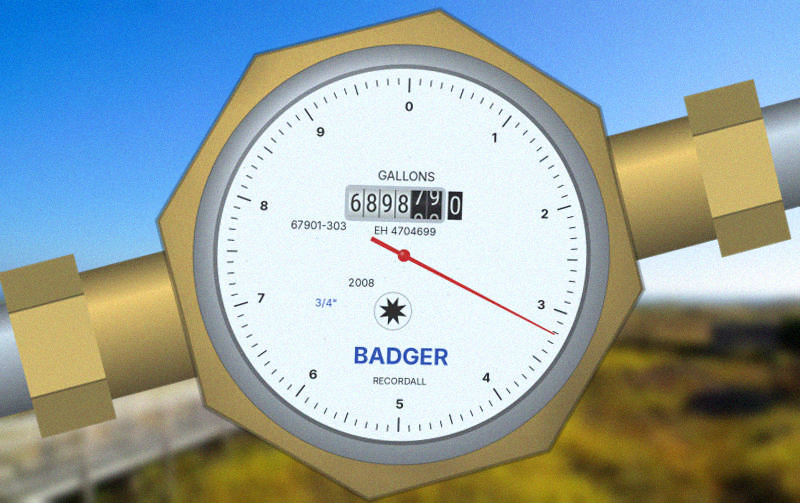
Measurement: 6898793.2 gal
